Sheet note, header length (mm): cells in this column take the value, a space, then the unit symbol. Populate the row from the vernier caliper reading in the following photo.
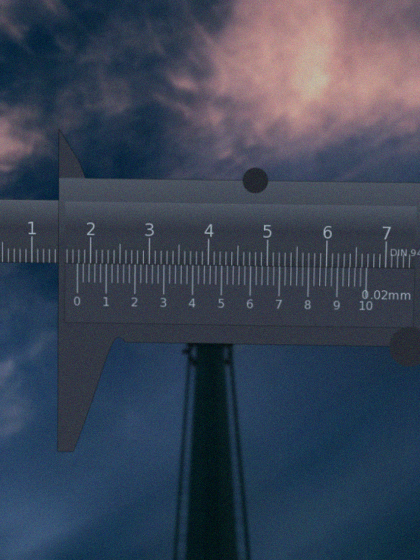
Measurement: 17.8 mm
